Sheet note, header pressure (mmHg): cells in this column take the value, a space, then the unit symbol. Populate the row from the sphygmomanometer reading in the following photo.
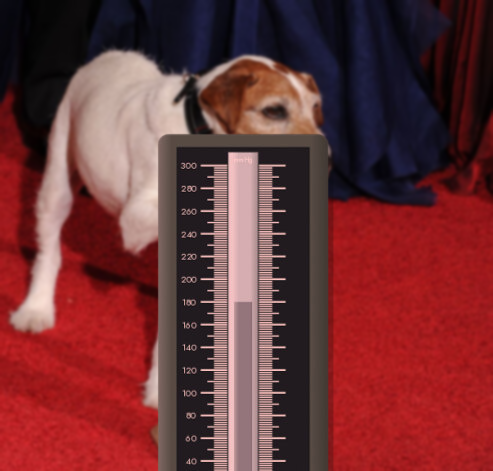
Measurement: 180 mmHg
